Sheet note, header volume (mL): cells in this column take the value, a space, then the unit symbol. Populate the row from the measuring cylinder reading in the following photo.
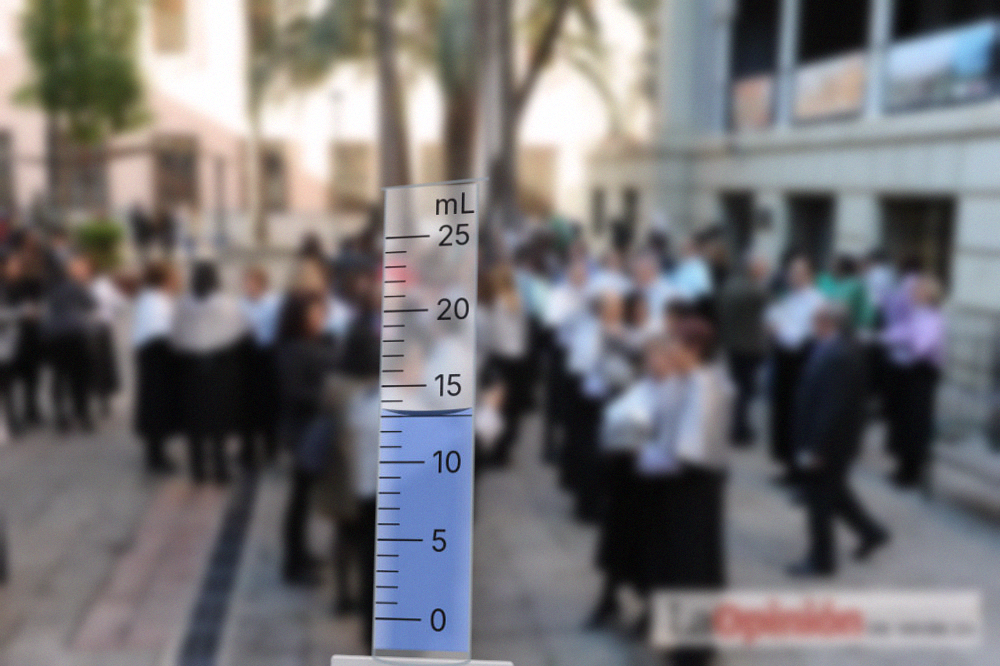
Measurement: 13 mL
